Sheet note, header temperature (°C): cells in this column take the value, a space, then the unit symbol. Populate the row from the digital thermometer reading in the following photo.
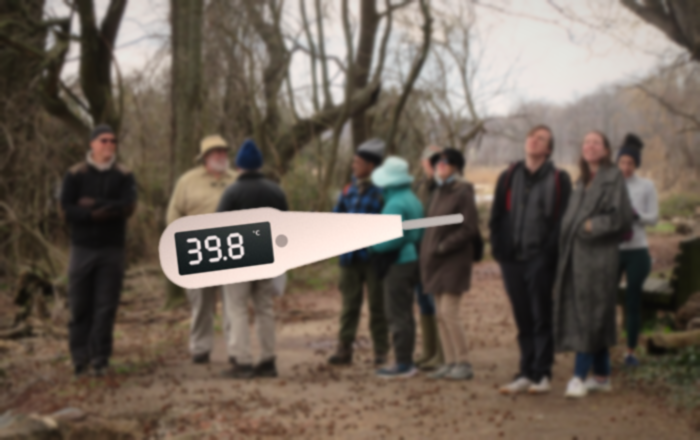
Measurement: 39.8 °C
